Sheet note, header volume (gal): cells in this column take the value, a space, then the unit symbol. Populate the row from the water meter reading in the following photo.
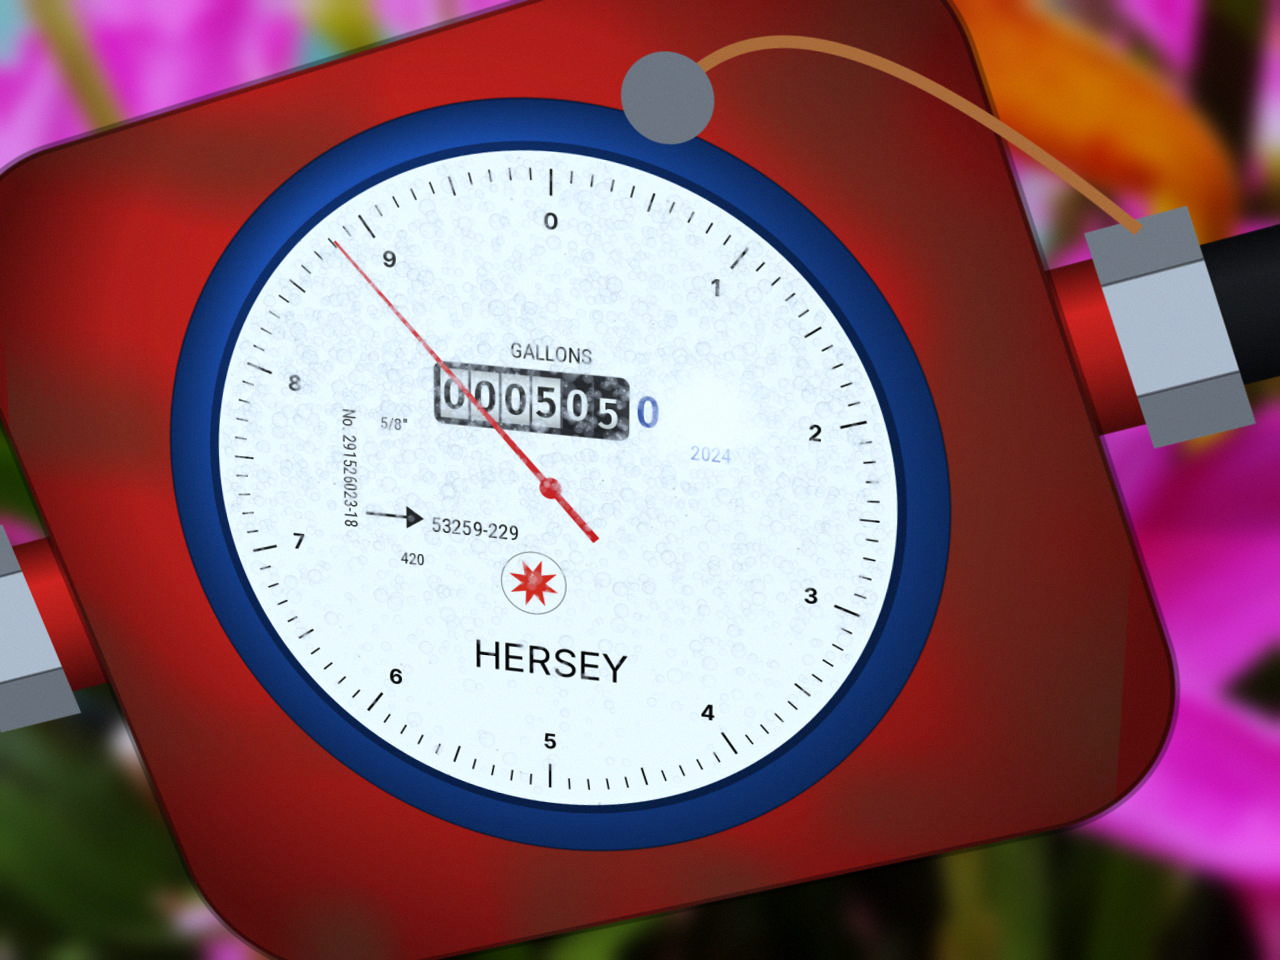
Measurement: 5048.8 gal
